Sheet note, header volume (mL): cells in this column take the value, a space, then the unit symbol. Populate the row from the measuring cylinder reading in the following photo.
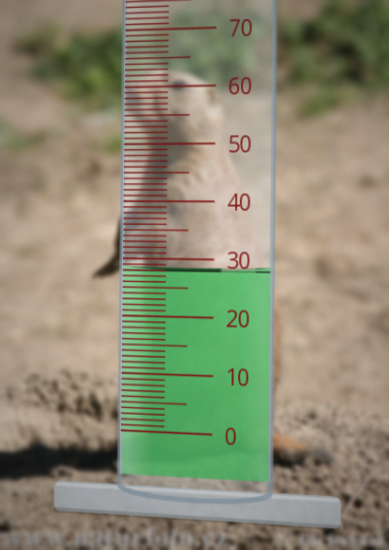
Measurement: 28 mL
